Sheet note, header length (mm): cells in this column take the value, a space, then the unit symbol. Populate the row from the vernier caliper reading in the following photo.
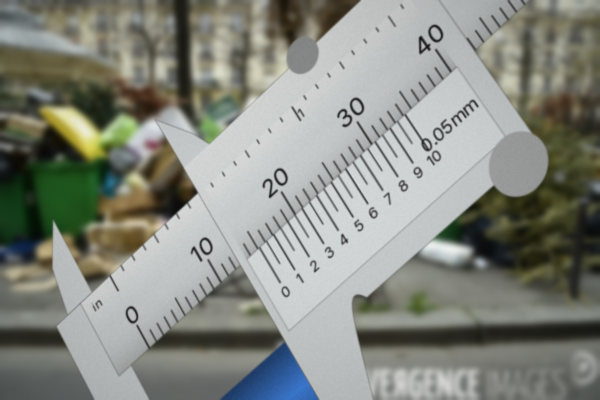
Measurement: 15.2 mm
